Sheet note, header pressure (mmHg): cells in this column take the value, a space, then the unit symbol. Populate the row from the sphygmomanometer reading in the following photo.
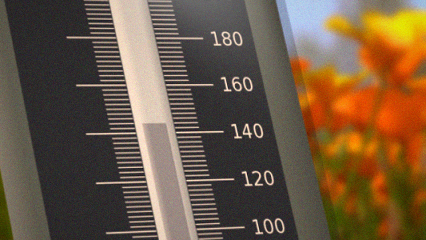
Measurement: 144 mmHg
